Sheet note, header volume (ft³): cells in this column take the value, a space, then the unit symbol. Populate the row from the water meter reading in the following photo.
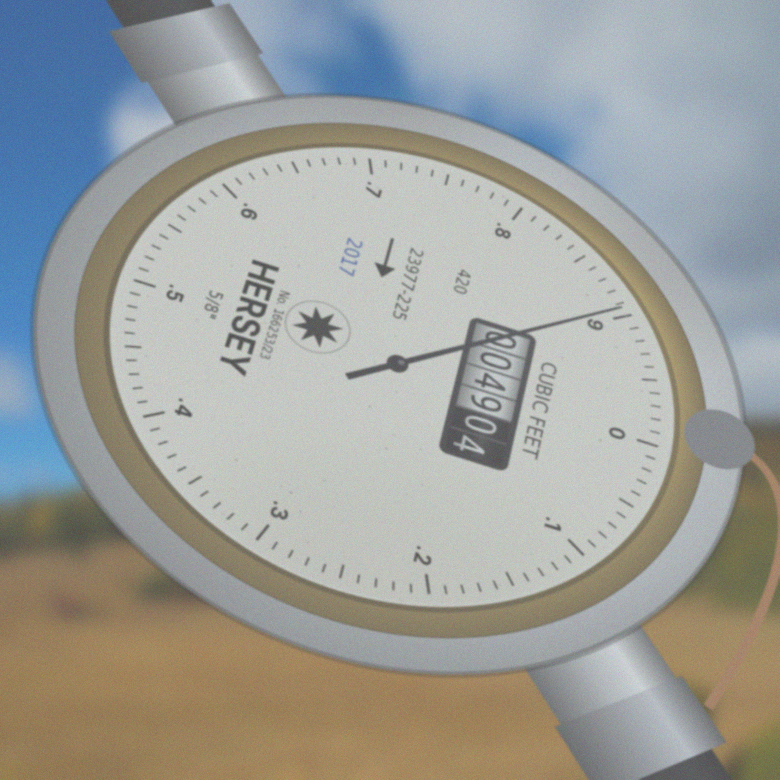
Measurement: 4903.89 ft³
